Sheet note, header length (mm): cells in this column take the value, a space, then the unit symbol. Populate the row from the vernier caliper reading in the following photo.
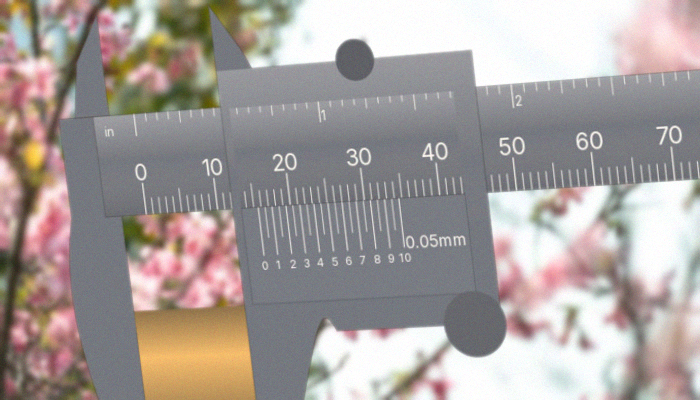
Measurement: 15.6 mm
